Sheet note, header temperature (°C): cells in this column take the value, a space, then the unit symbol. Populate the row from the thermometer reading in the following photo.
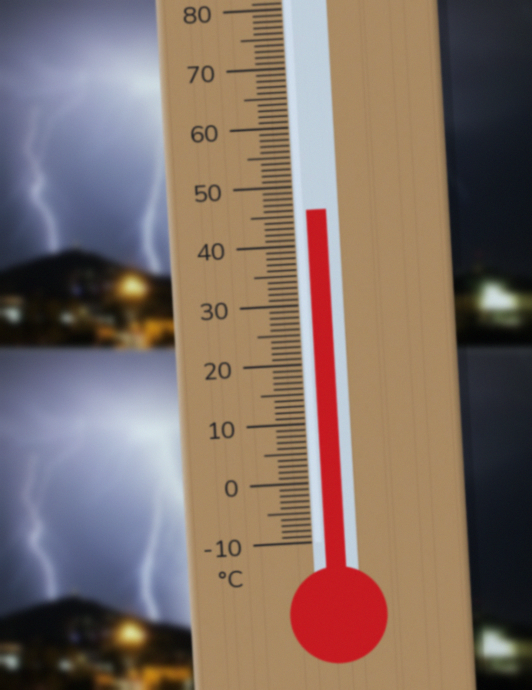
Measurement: 46 °C
